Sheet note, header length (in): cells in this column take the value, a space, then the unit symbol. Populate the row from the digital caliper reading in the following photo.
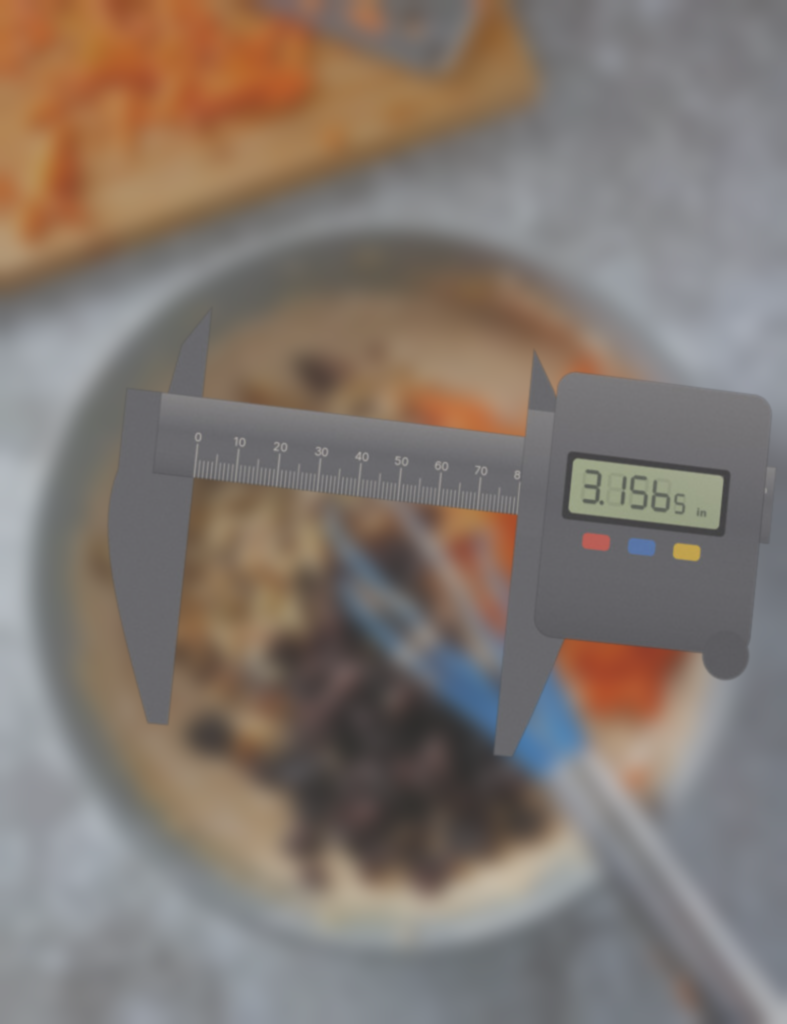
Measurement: 3.1565 in
